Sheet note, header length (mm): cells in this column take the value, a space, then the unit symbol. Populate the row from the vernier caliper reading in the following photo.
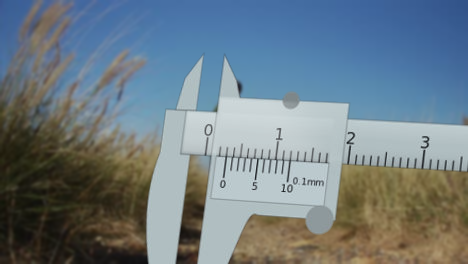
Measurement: 3.0 mm
